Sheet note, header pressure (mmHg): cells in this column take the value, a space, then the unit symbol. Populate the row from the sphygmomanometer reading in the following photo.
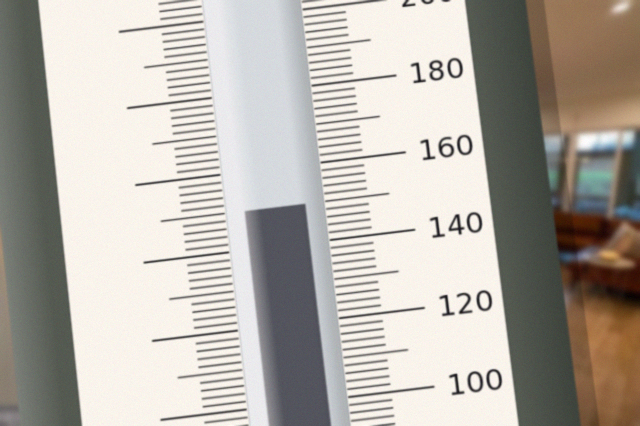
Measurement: 150 mmHg
